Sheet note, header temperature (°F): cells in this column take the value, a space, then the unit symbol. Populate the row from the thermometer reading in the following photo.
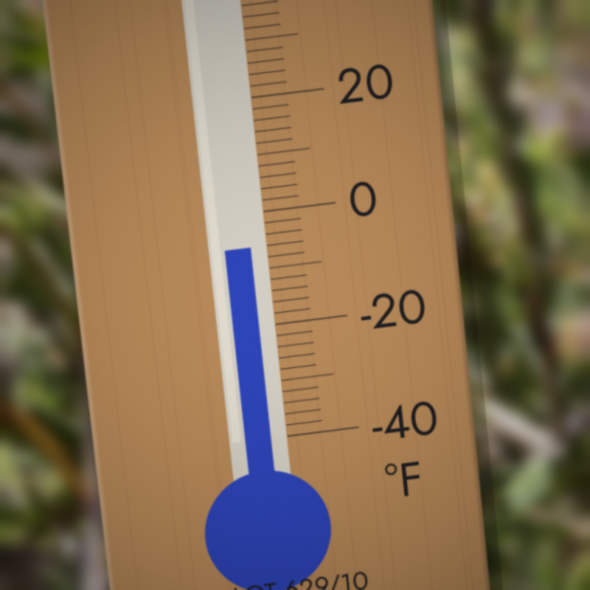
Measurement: -6 °F
